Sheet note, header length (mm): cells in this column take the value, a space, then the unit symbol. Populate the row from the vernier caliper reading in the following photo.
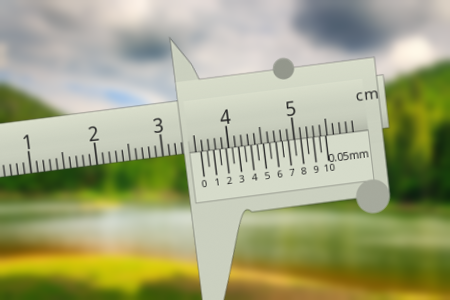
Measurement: 35.8 mm
